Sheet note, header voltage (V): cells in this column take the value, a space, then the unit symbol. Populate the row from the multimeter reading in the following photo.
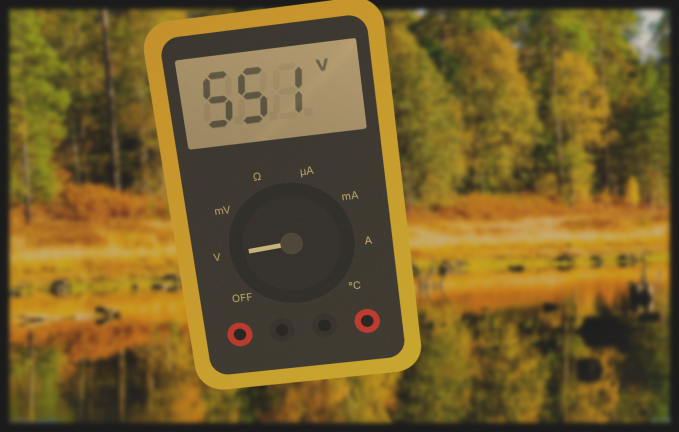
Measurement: 551 V
